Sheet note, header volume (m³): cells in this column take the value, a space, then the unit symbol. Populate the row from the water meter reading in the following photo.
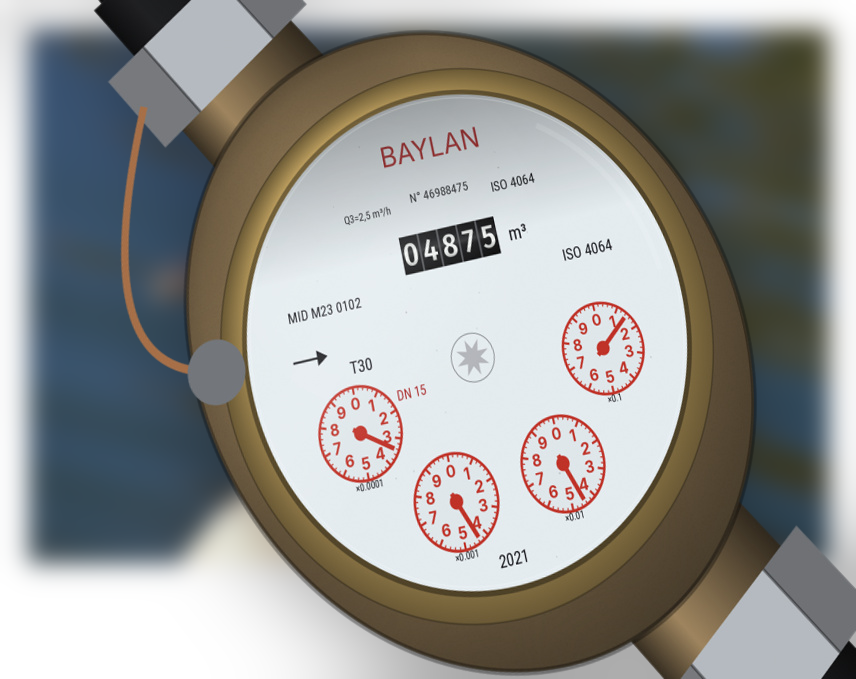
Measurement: 4875.1443 m³
